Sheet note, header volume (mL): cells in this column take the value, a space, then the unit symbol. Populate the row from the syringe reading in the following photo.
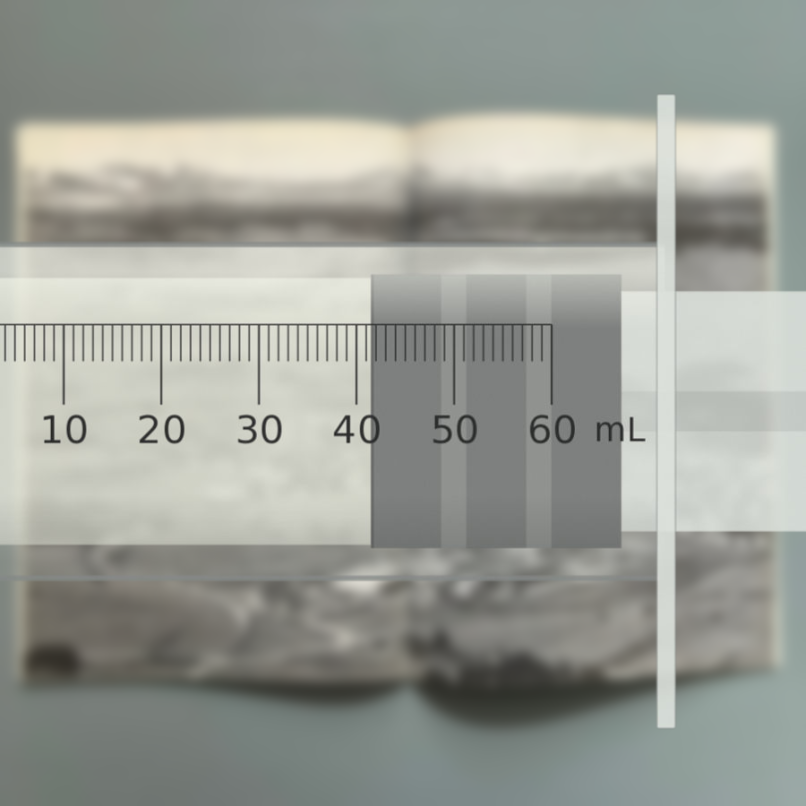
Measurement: 41.5 mL
